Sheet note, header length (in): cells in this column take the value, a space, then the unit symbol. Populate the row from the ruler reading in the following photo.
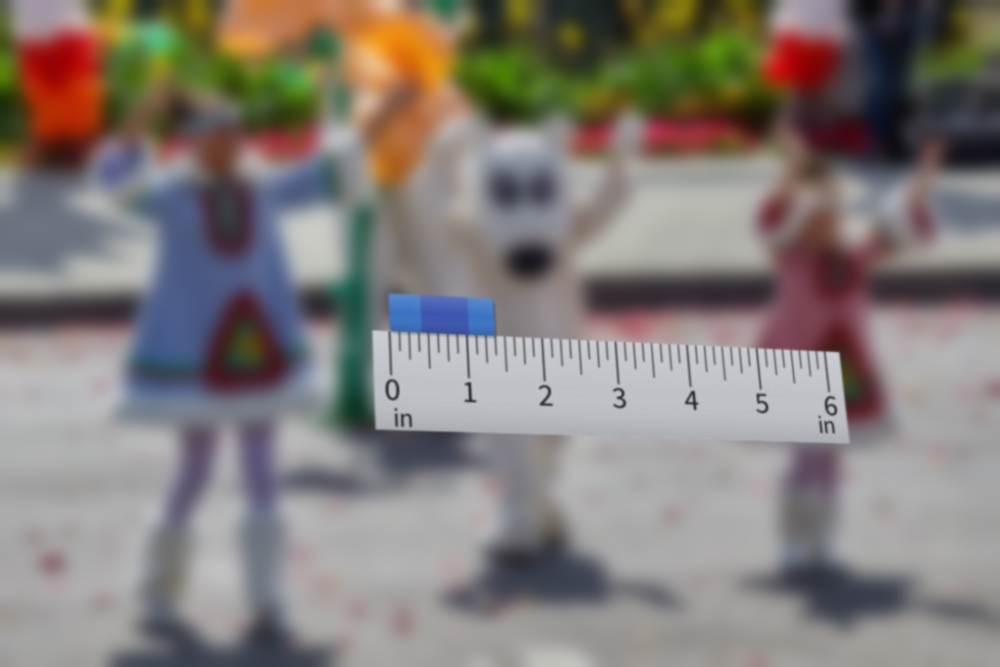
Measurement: 1.375 in
